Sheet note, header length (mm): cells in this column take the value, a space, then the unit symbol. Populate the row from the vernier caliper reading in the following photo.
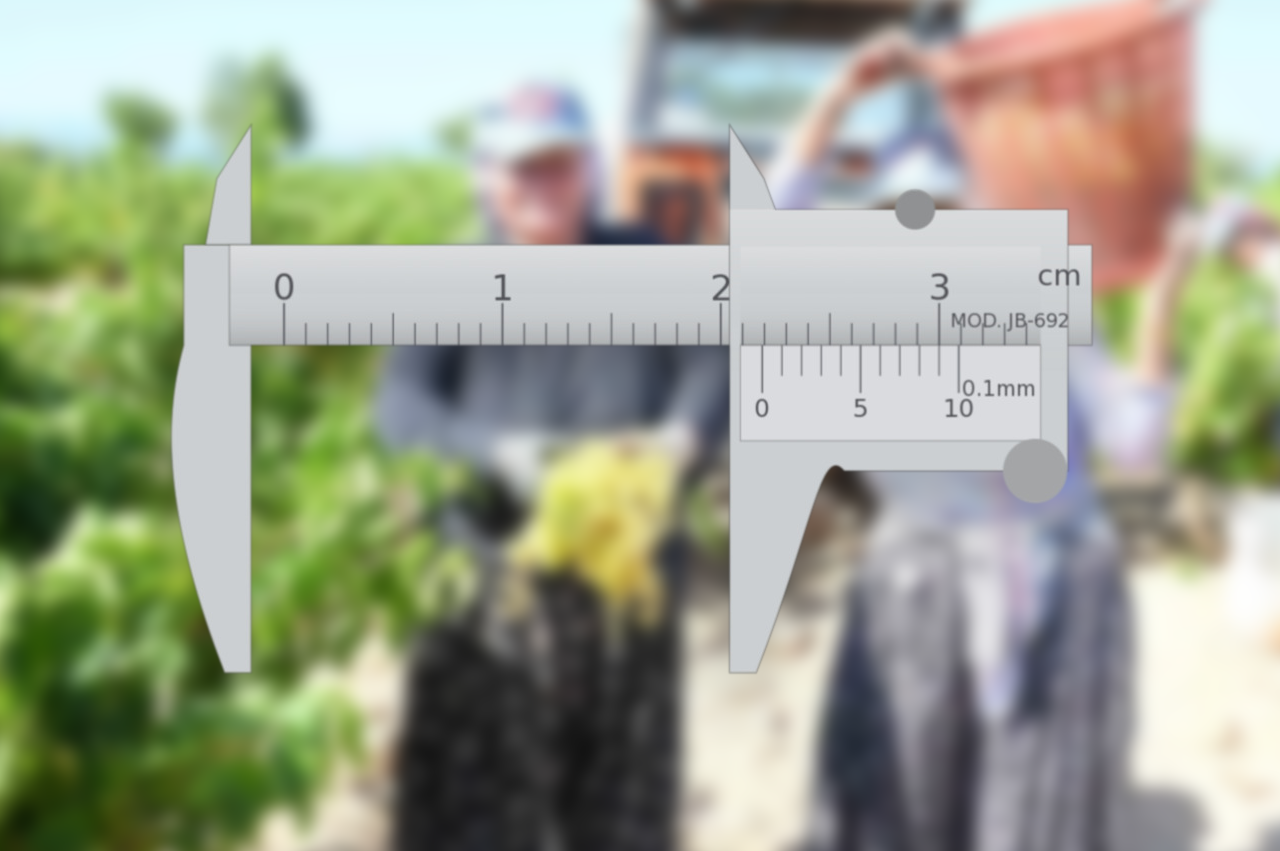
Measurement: 21.9 mm
